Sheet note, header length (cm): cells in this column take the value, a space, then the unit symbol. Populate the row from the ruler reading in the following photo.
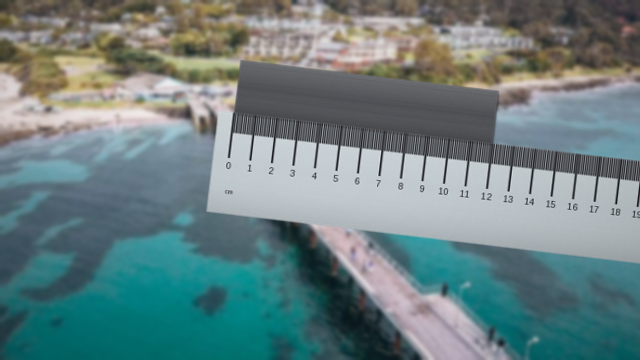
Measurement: 12 cm
